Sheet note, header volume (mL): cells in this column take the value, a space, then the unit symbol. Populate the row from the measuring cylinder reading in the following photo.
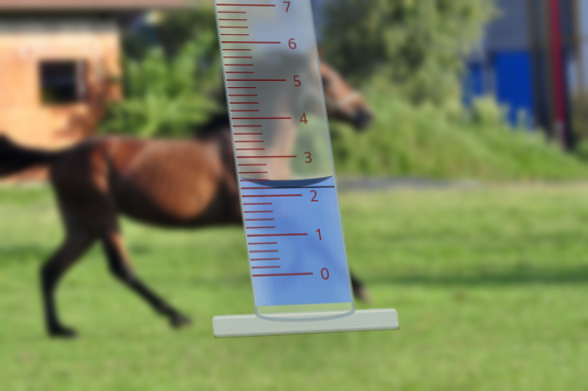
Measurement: 2.2 mL
